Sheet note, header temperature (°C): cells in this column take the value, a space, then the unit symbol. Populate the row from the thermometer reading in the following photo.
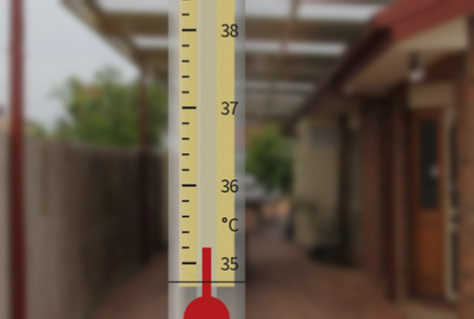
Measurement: 35.2 °C
